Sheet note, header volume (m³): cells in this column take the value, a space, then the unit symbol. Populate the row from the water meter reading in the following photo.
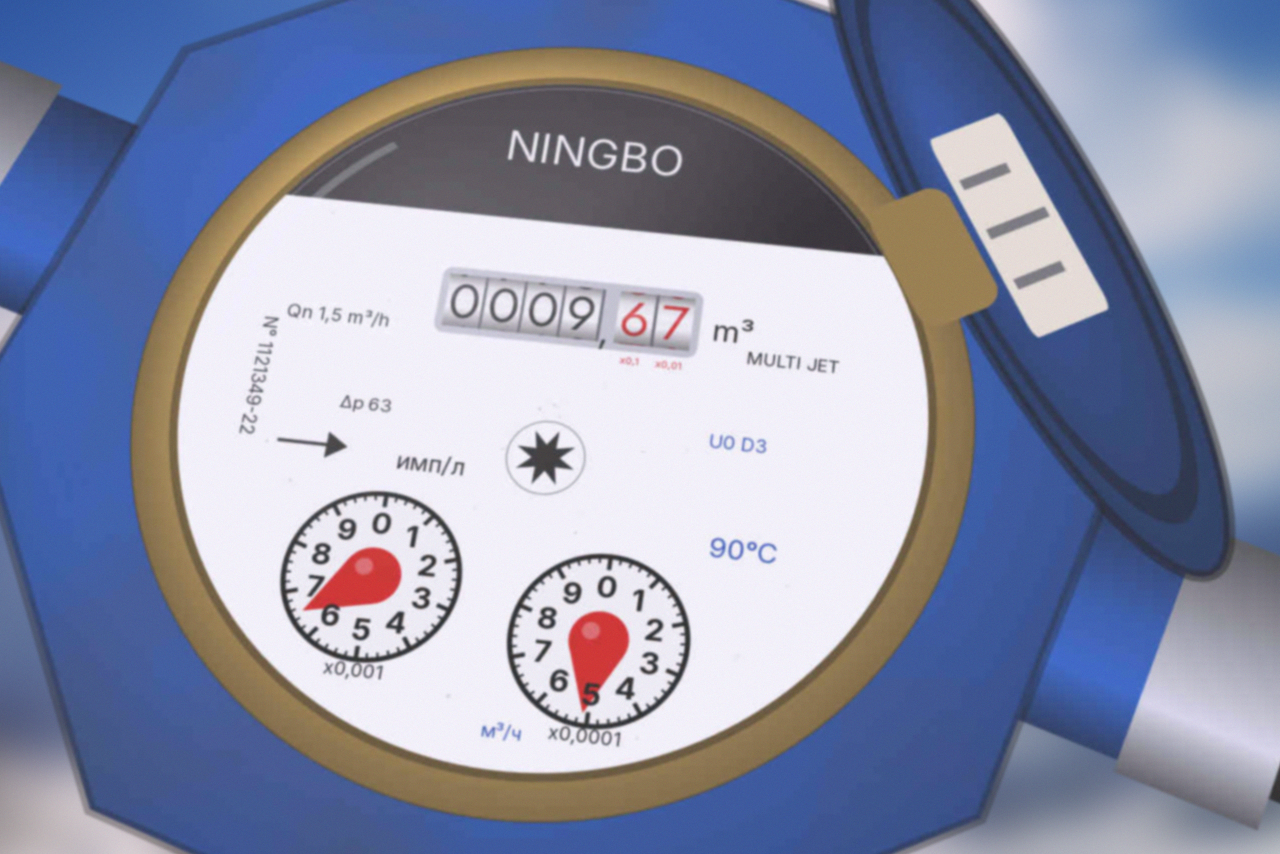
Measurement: 9.6765 m³
